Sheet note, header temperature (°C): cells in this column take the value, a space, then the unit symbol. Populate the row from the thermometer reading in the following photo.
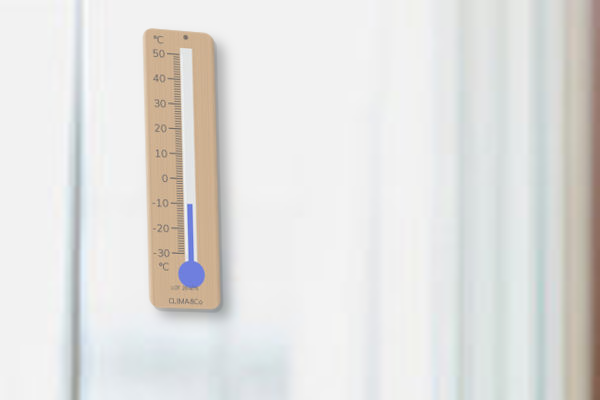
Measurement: -10 °C
